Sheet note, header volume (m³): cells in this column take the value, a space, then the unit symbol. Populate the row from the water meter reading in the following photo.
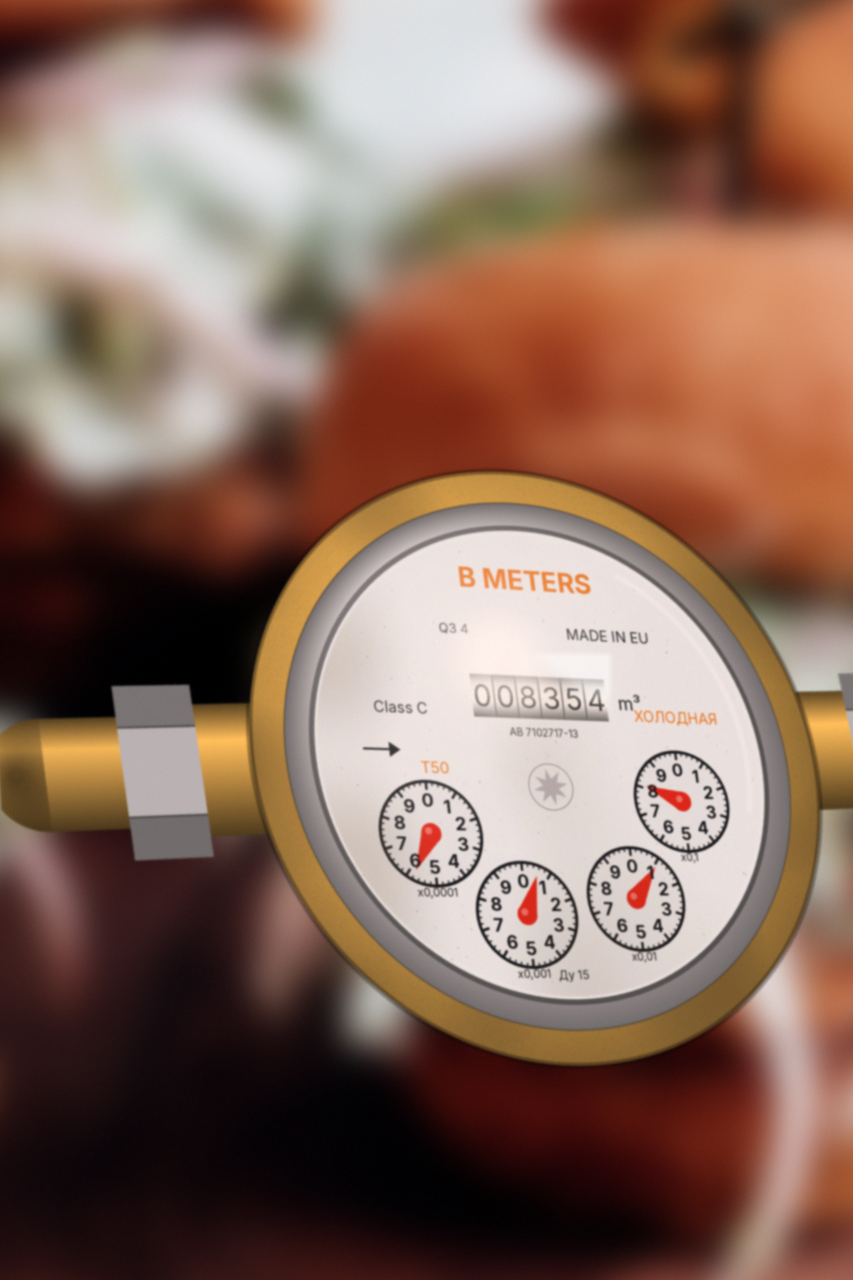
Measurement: 8354.8105 m³
